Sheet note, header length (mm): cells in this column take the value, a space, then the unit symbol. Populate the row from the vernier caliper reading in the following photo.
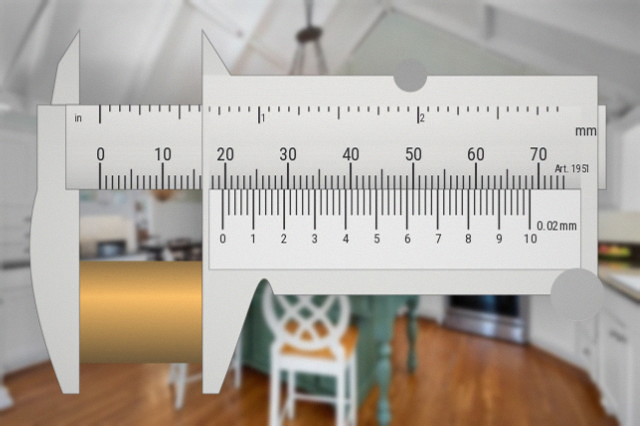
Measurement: 19.6 mm
